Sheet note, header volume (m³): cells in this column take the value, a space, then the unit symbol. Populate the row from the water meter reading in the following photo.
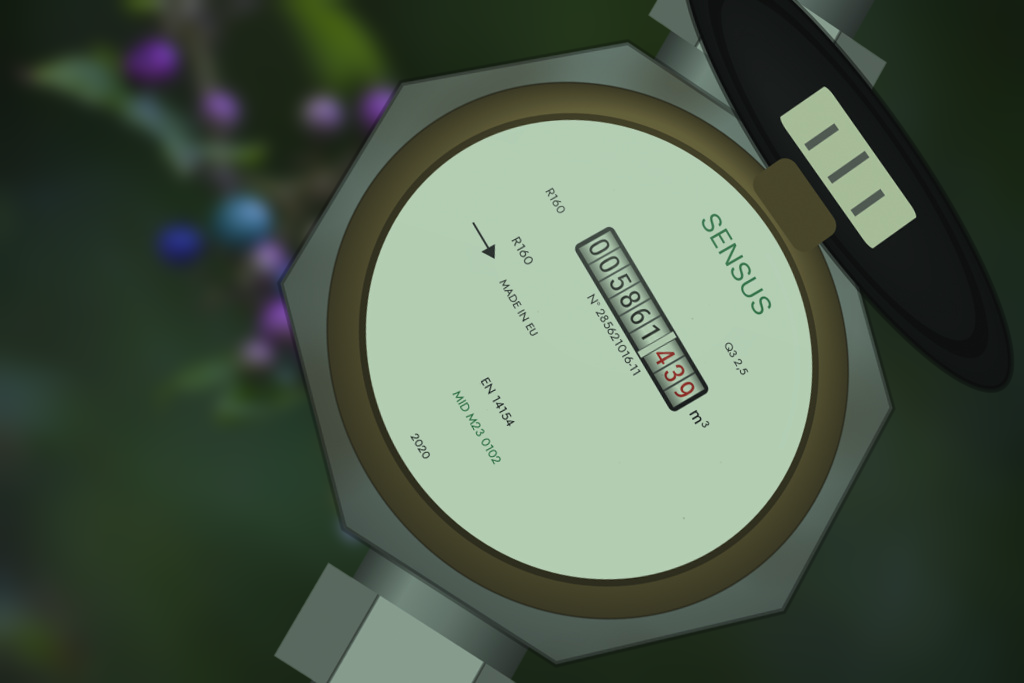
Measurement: 5861.439 m³
